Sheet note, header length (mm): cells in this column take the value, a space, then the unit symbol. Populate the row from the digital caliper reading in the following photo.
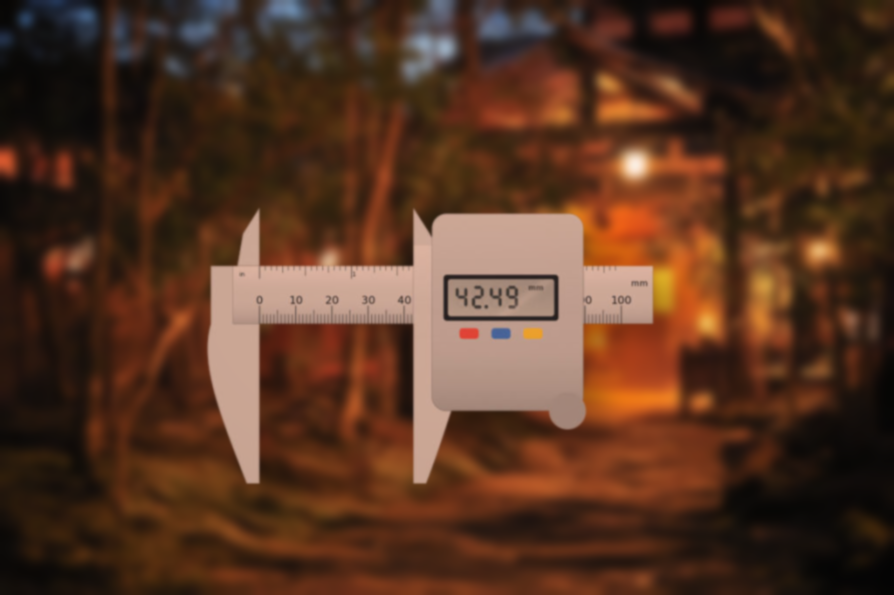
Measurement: 42.49 mm
